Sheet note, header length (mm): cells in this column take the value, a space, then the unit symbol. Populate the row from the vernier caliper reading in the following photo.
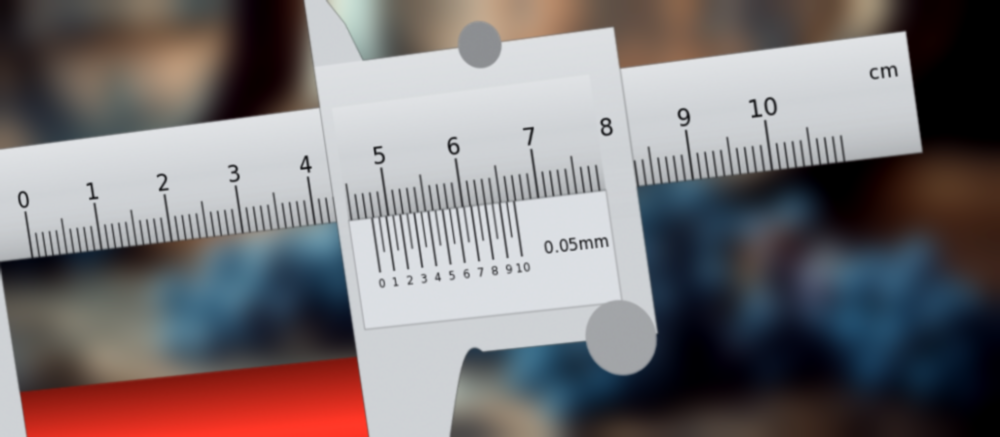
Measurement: 47.8 mm
